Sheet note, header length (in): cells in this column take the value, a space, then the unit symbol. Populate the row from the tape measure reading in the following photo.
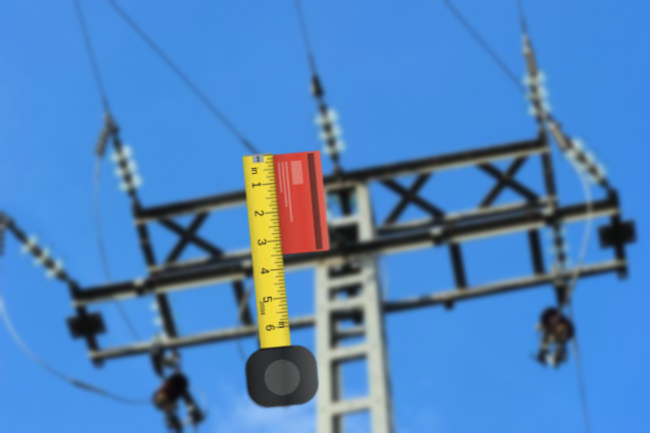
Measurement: 3.5 in
